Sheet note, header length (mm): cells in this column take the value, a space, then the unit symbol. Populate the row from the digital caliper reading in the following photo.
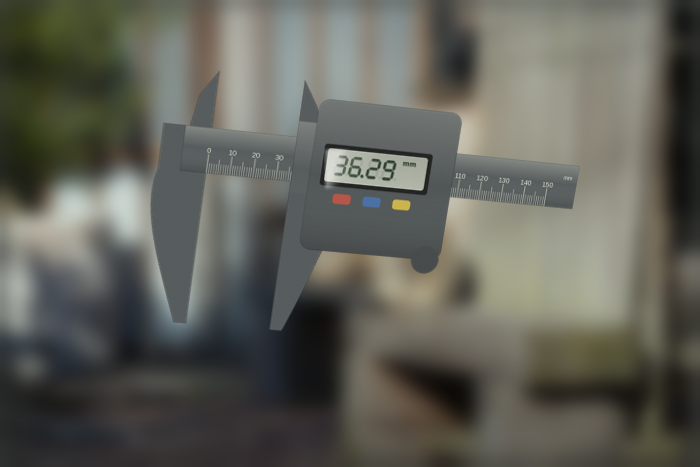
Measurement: 36.29 mm
